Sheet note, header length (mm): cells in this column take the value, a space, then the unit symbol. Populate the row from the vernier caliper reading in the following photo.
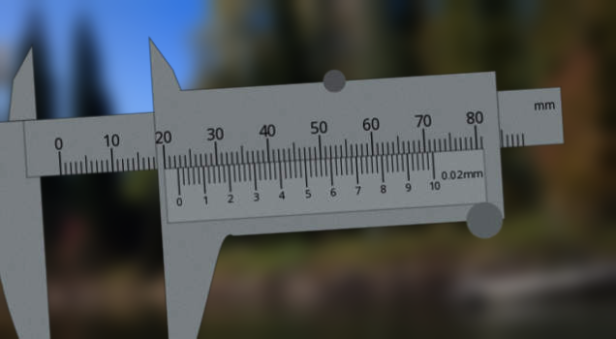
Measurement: 22.5 mm
